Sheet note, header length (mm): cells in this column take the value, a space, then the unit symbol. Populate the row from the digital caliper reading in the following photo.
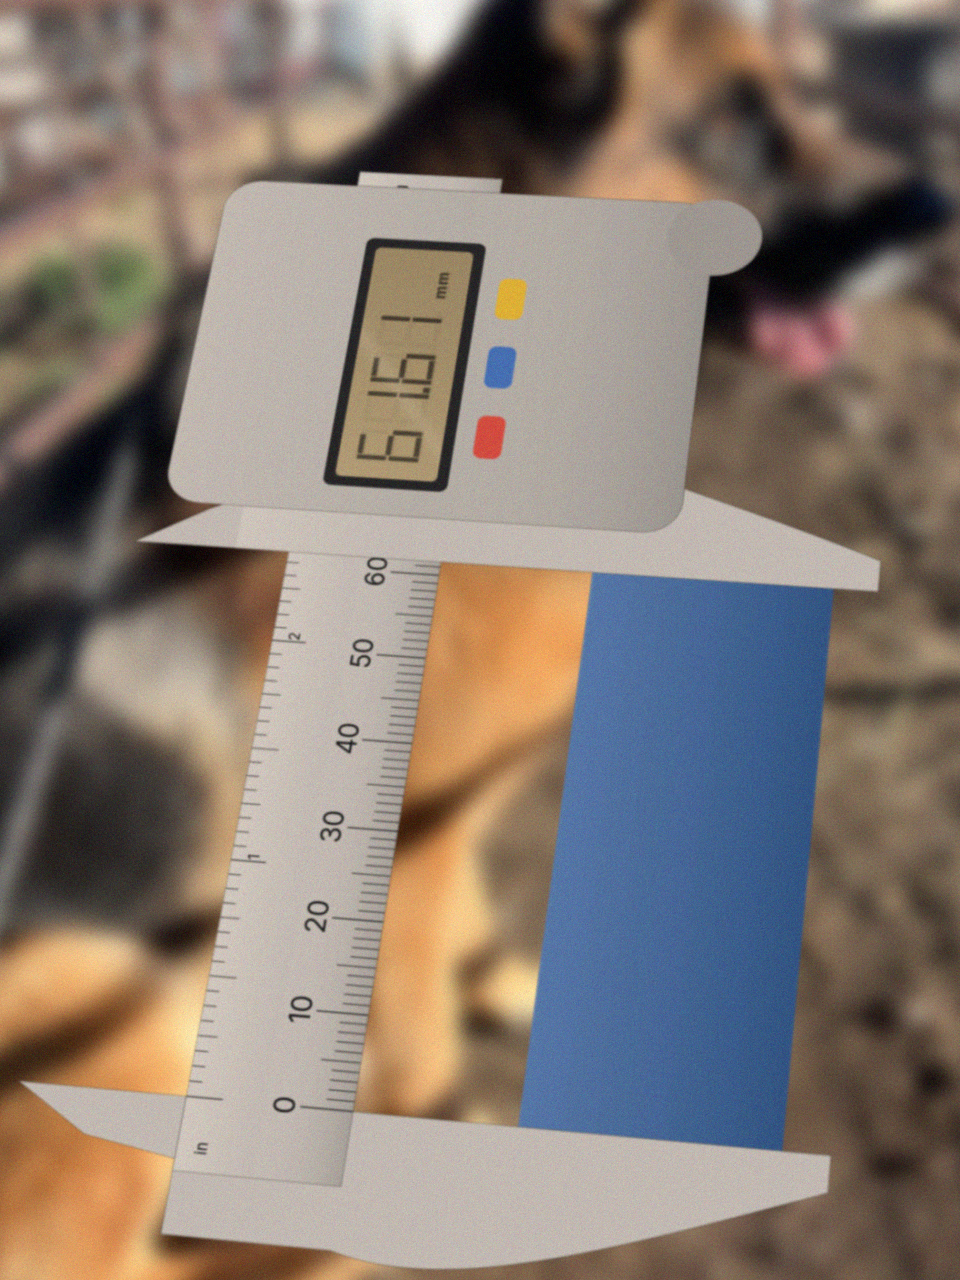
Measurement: 61.61 mm
